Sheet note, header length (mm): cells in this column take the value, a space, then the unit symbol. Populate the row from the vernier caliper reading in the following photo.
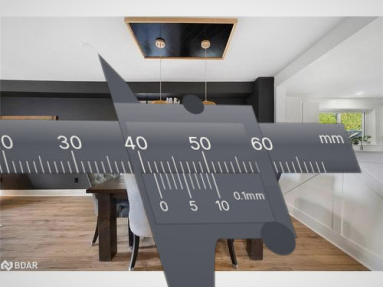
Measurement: 41.4 mm
